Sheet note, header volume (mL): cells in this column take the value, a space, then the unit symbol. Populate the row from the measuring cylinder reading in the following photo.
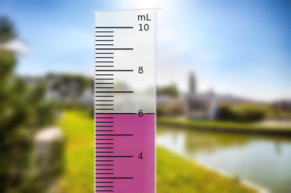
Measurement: 6 mL
